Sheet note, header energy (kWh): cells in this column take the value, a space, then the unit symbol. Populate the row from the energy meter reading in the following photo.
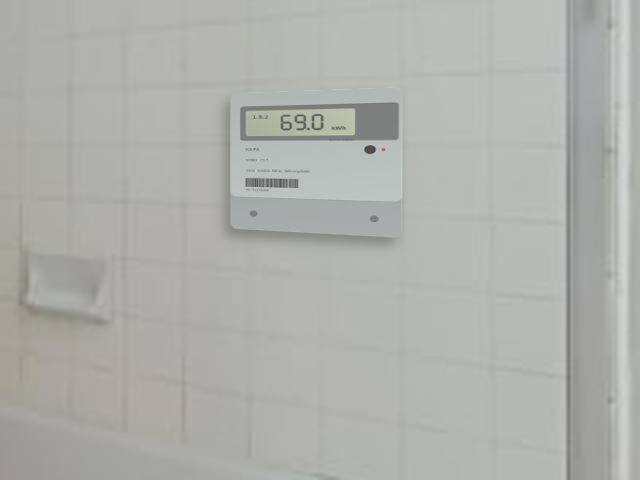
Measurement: 69.0 kWh
